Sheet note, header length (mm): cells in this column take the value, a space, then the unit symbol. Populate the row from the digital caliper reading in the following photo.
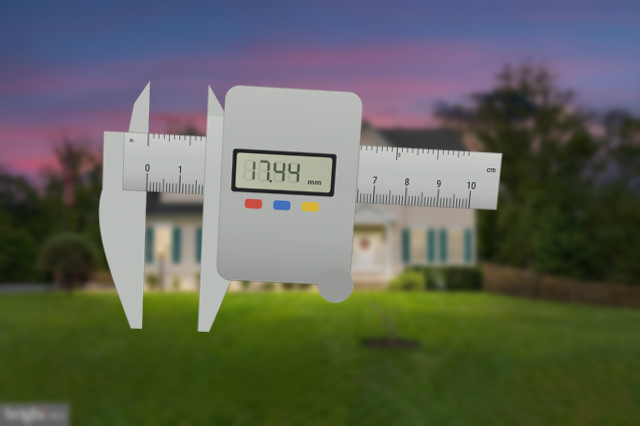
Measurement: 17.44 mm
